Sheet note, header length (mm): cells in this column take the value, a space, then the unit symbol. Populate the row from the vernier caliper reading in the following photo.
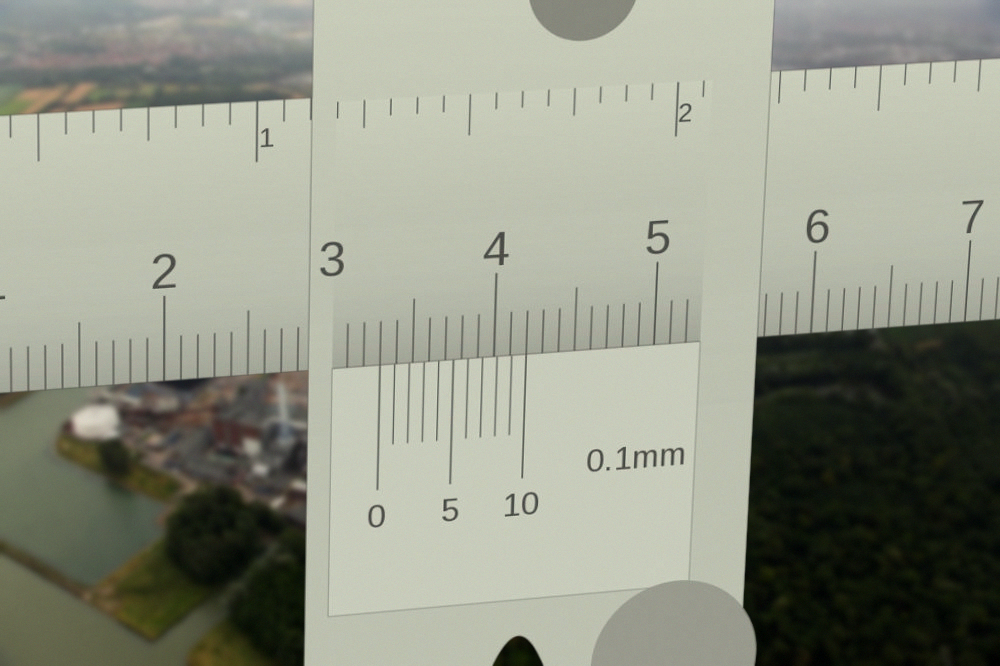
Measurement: 33.0 mm
